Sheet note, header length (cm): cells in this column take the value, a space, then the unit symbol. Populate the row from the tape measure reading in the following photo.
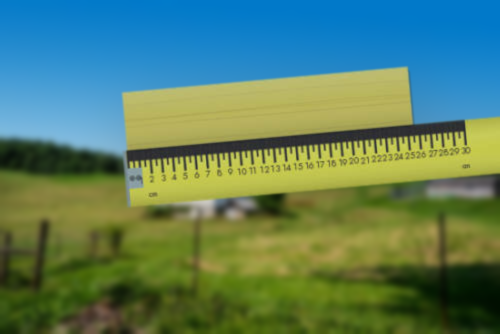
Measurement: 25.5 cm
